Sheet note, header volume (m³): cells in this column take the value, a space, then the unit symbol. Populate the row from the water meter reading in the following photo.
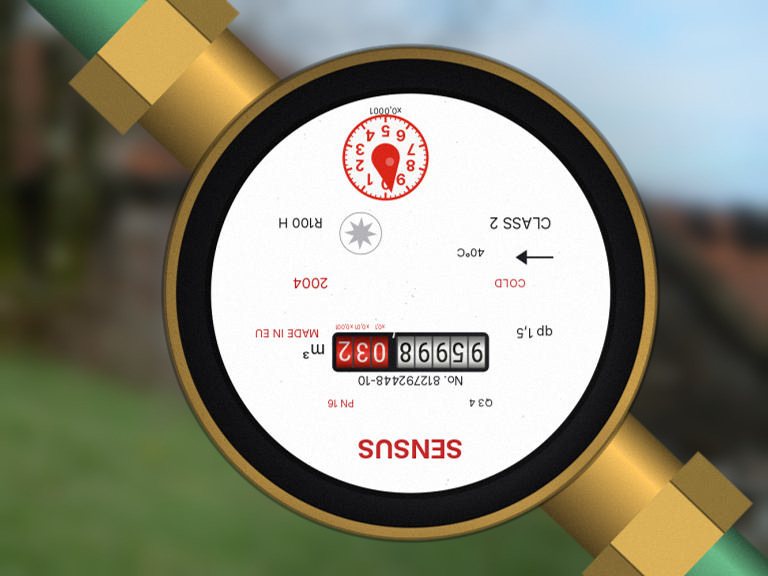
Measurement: 95998.0319 m³
